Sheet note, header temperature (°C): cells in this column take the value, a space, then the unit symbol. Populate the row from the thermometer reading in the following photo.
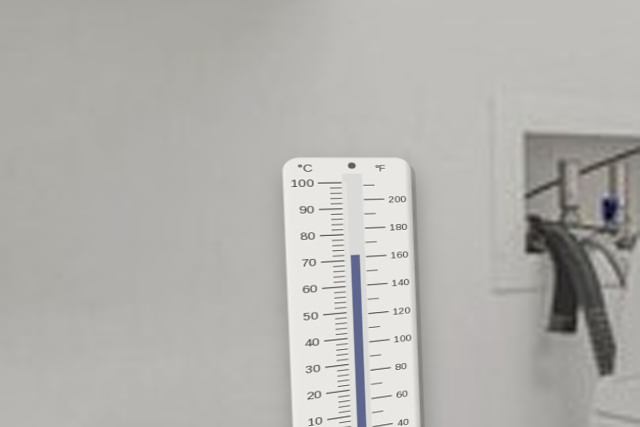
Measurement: 72 °C
